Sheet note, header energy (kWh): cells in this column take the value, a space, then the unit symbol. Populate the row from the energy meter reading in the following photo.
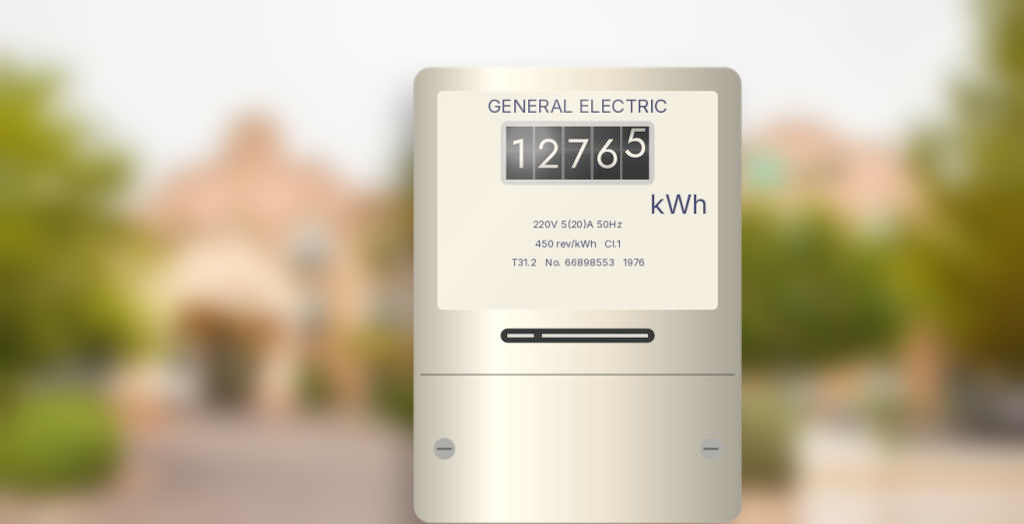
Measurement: 12765 kWh
